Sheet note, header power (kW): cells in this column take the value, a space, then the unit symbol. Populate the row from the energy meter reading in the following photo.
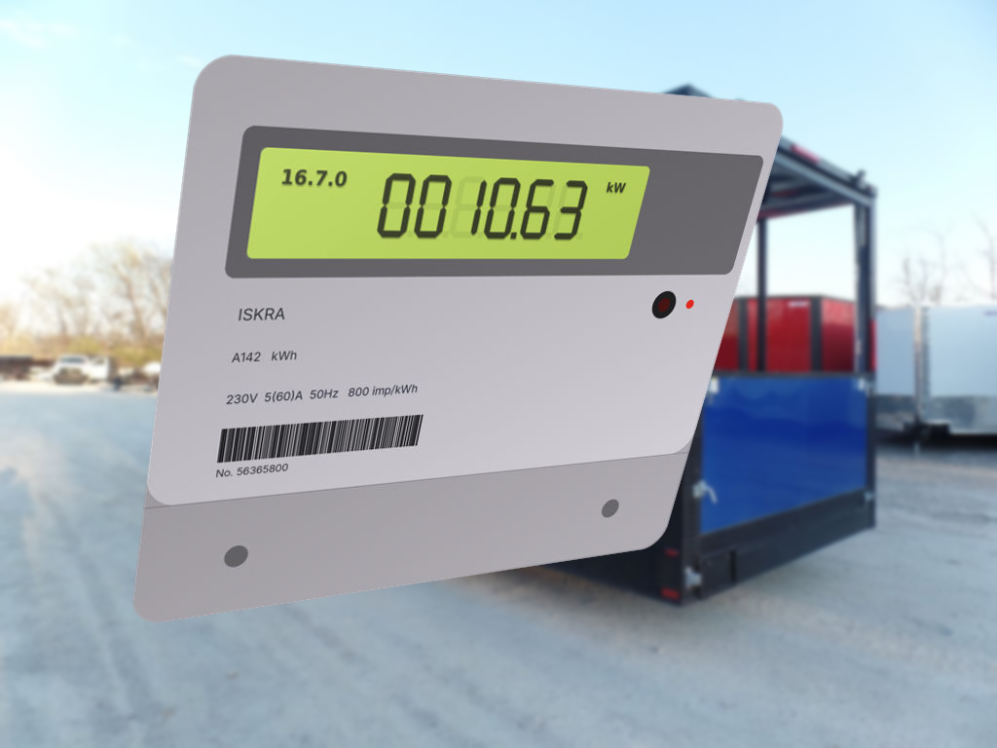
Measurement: 10.63 kW
